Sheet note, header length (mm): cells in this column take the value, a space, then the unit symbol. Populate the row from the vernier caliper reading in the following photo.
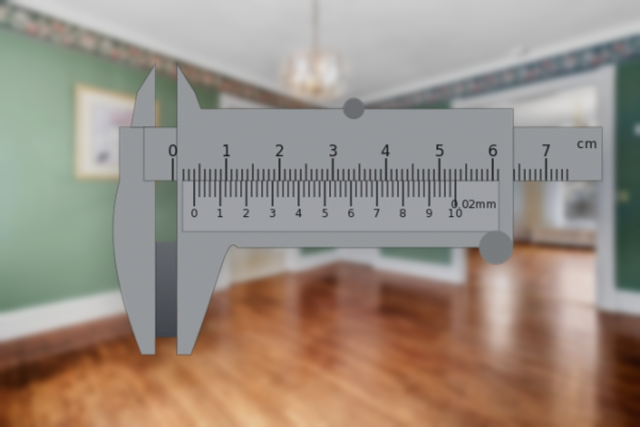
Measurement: 4.0 mm
